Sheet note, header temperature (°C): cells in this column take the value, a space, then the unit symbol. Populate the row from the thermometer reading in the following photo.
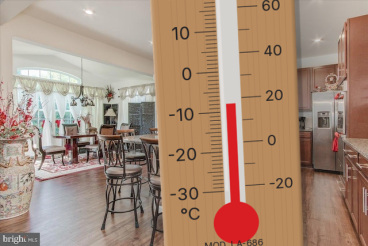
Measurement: -8 °C
